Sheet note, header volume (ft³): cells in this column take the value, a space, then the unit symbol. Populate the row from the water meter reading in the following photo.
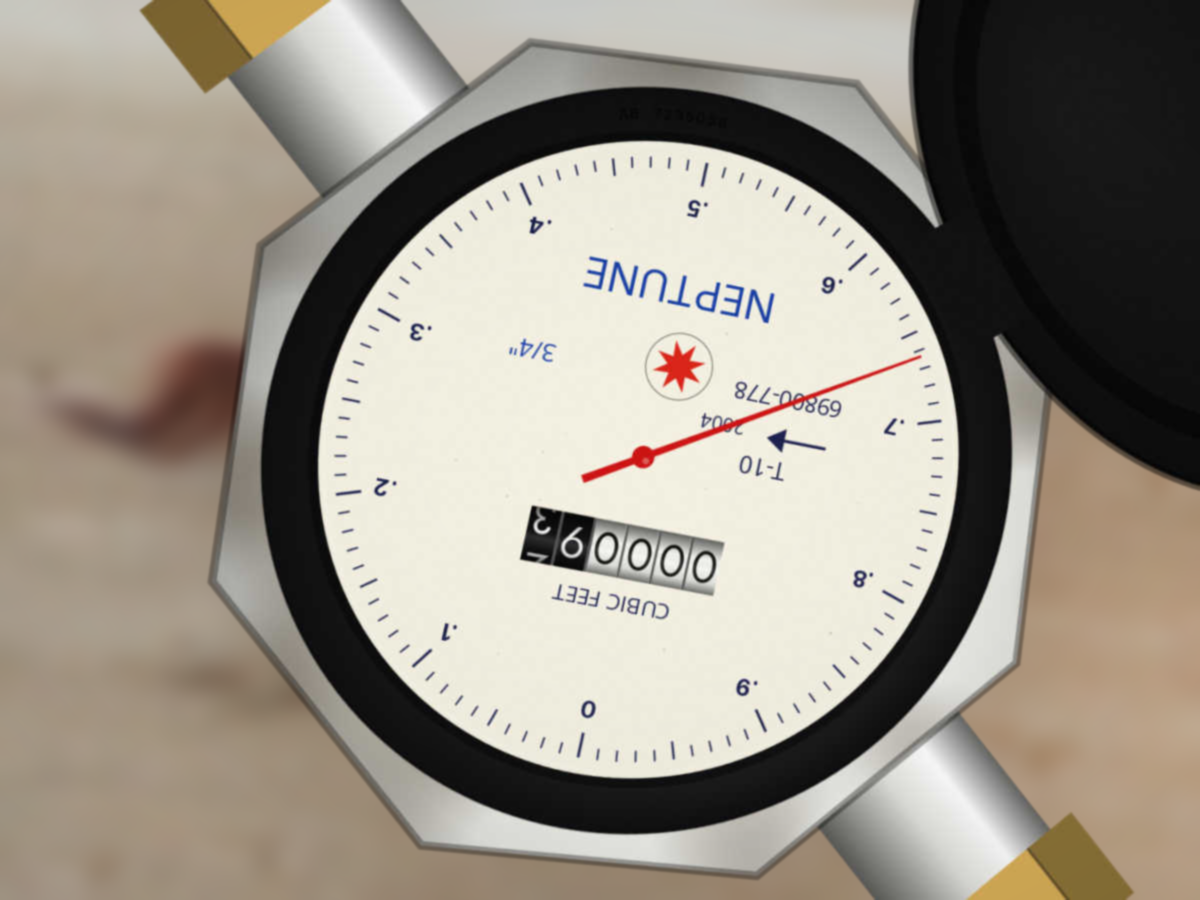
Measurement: 92.66 ft³
